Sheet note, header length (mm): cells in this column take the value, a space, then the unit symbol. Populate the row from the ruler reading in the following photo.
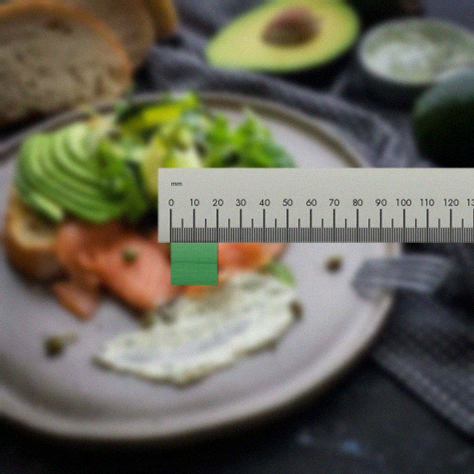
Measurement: 20 mm
